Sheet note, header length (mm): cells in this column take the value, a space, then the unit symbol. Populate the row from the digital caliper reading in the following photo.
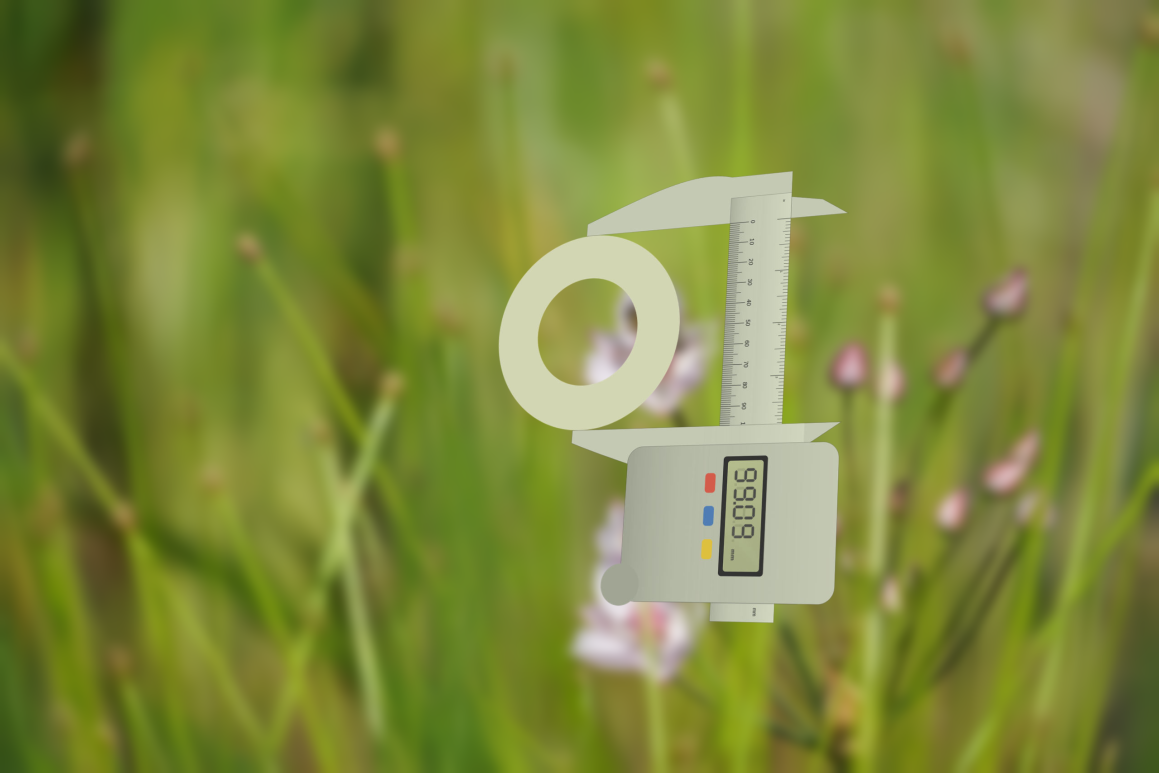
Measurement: 99.09 mm
